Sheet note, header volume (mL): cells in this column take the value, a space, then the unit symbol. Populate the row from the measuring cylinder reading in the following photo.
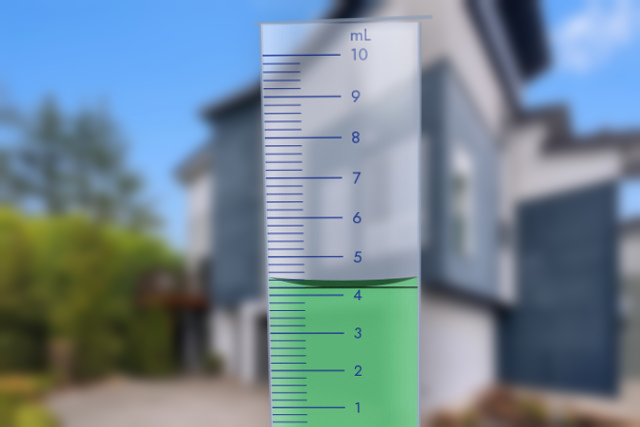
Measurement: 4.2 mL
